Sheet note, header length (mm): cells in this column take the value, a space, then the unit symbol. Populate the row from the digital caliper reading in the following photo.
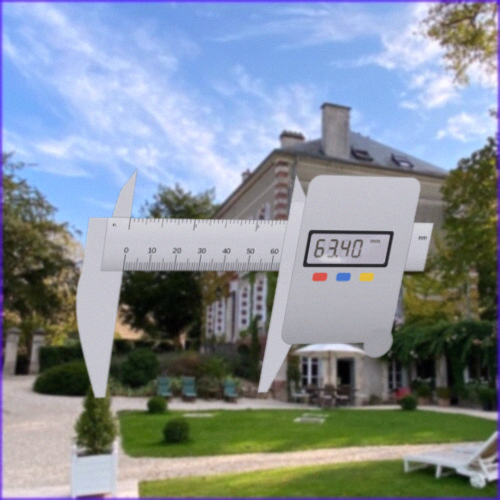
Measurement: 63.40 mm
